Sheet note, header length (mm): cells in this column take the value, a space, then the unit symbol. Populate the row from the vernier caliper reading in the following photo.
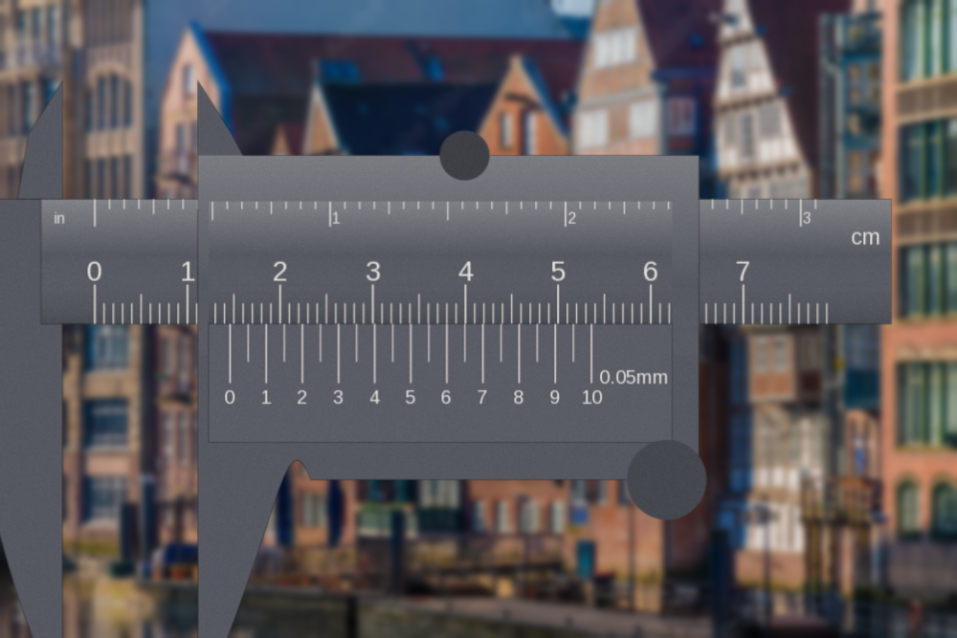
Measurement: 14.6 mm
